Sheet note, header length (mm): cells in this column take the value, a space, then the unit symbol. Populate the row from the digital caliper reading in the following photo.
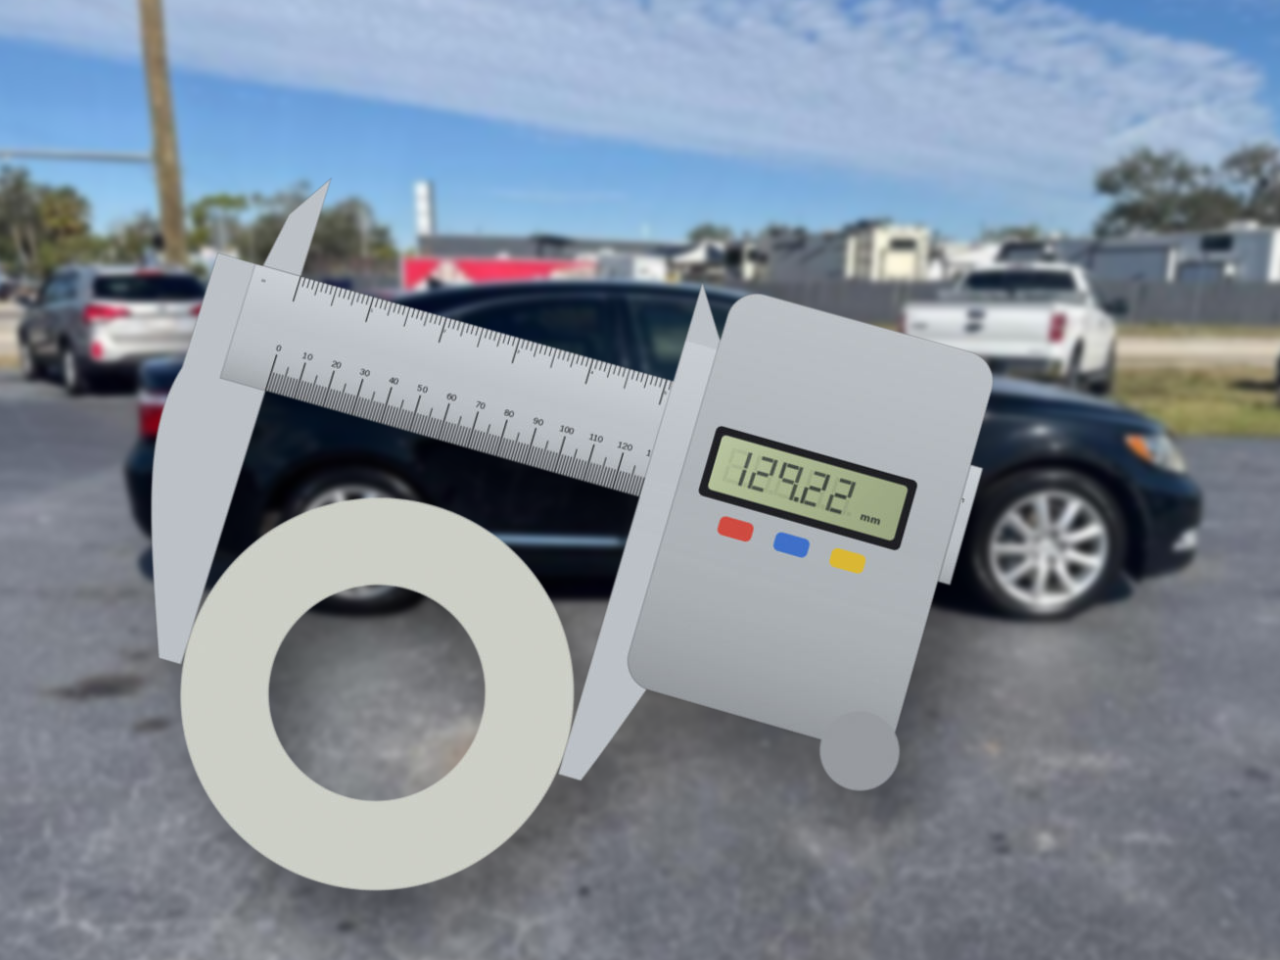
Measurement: 129.22 mm
